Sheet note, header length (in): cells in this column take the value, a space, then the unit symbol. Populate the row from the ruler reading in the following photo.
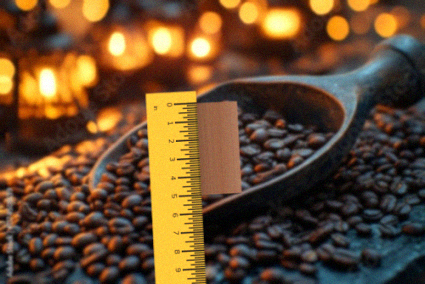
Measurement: 5 in
